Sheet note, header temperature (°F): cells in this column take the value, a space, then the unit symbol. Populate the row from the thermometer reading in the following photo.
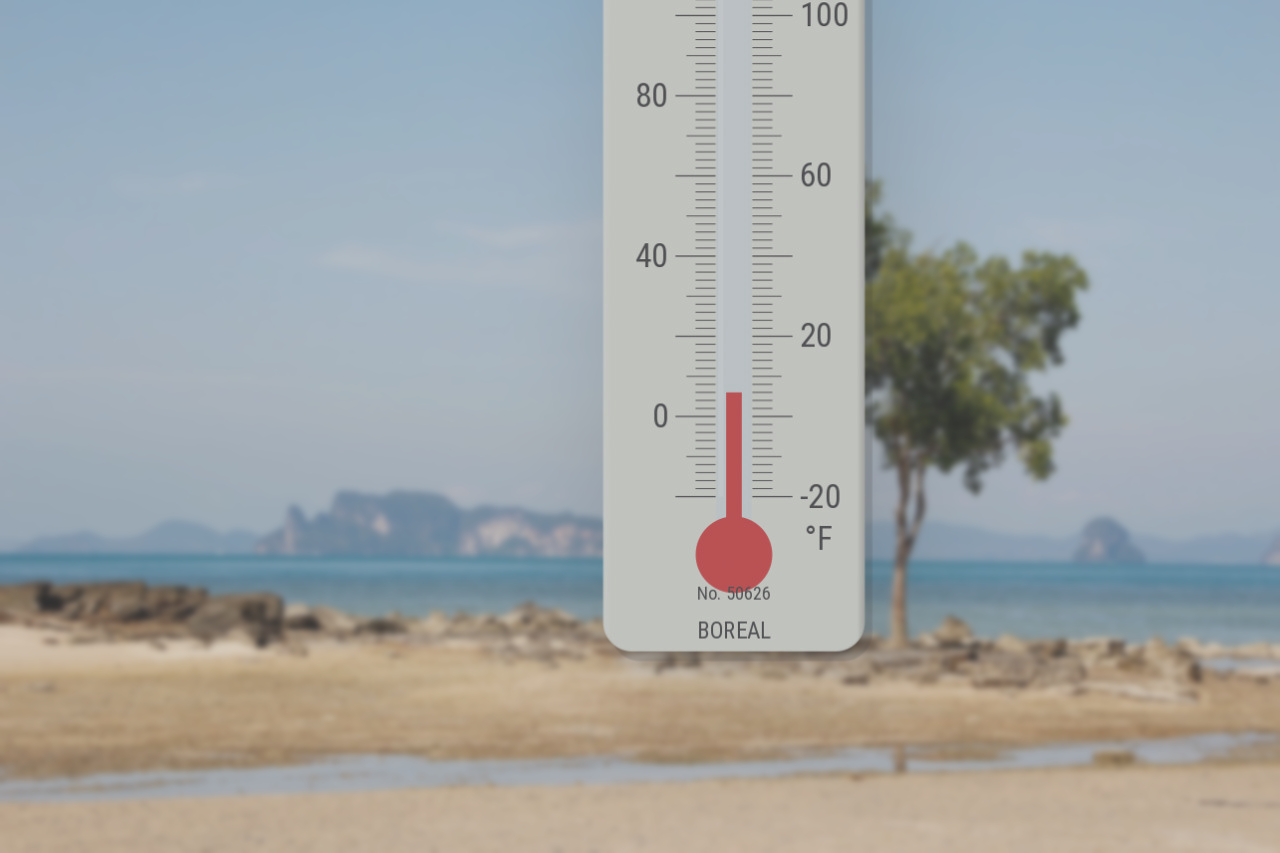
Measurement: 6 °F
